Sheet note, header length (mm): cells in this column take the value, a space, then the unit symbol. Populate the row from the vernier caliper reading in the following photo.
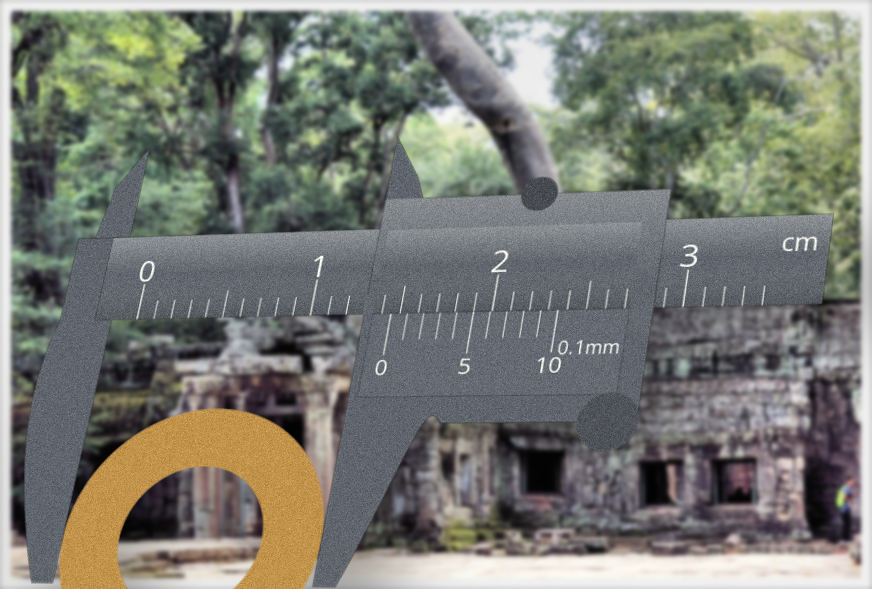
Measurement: 14.5 mm
